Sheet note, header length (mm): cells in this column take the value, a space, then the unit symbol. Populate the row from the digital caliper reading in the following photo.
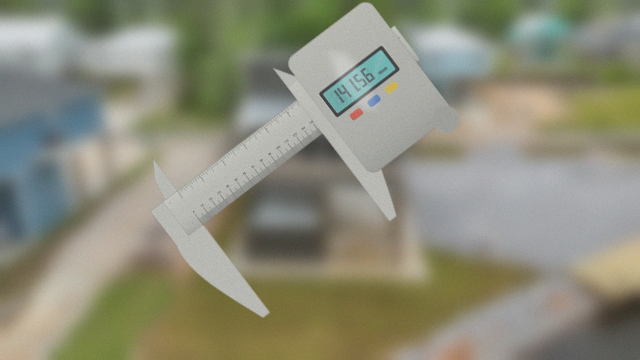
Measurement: 141.56 mm
